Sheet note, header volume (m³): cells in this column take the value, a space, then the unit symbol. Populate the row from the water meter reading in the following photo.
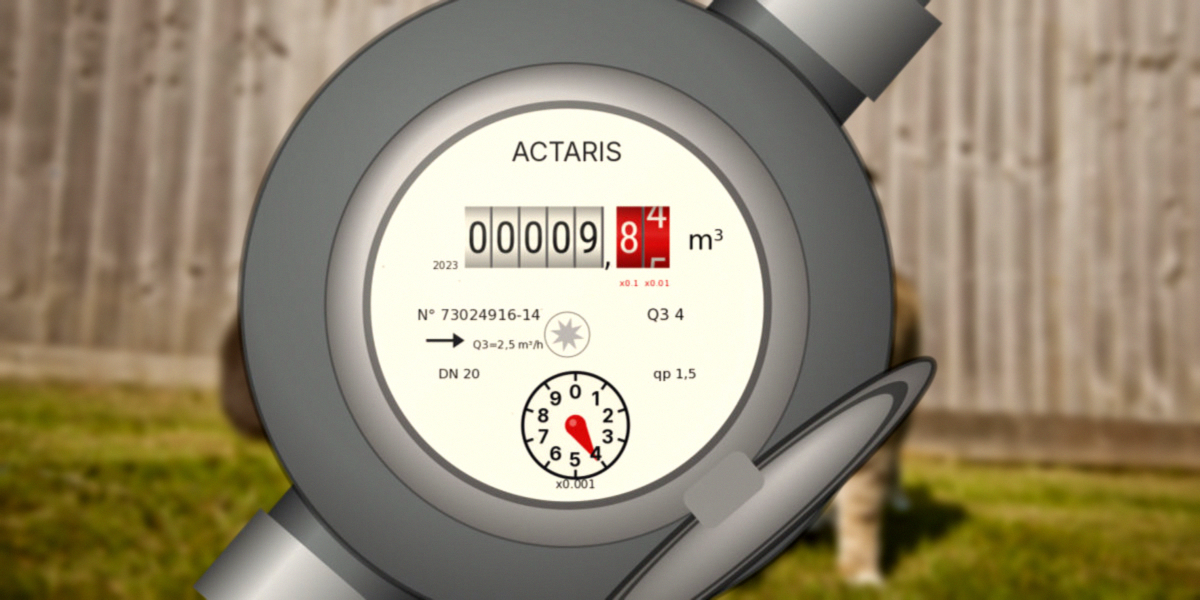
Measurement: 9.844 m³
